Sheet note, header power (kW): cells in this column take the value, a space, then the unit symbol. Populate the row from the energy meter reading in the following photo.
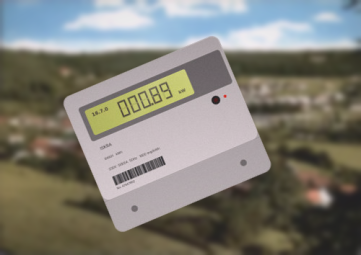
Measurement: 0.89 kW
